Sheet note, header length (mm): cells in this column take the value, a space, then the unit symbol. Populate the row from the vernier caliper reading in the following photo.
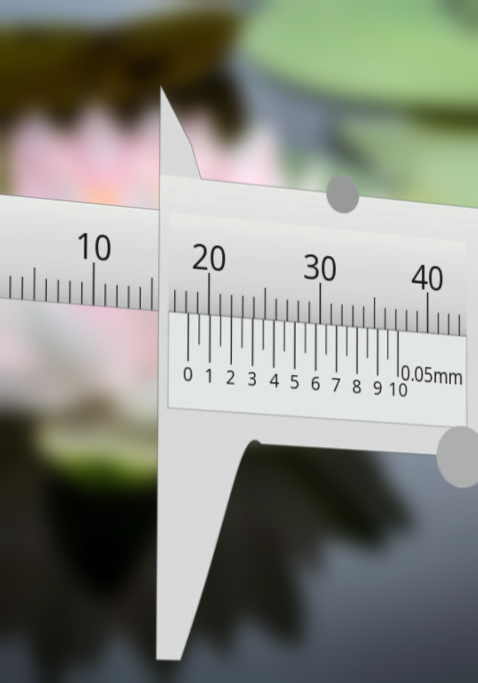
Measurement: 18.2 mm
